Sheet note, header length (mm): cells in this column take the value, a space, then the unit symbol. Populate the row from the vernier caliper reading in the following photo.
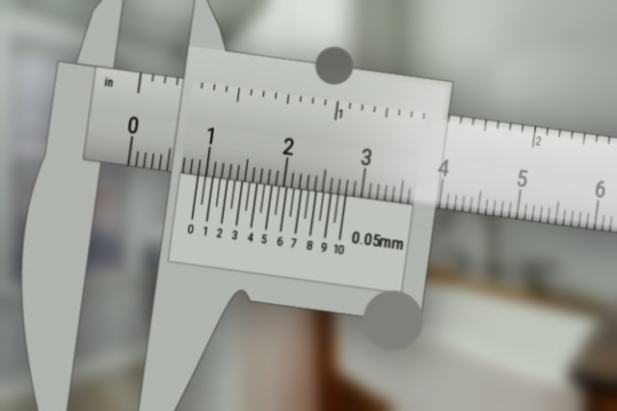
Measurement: 9.0 mm
